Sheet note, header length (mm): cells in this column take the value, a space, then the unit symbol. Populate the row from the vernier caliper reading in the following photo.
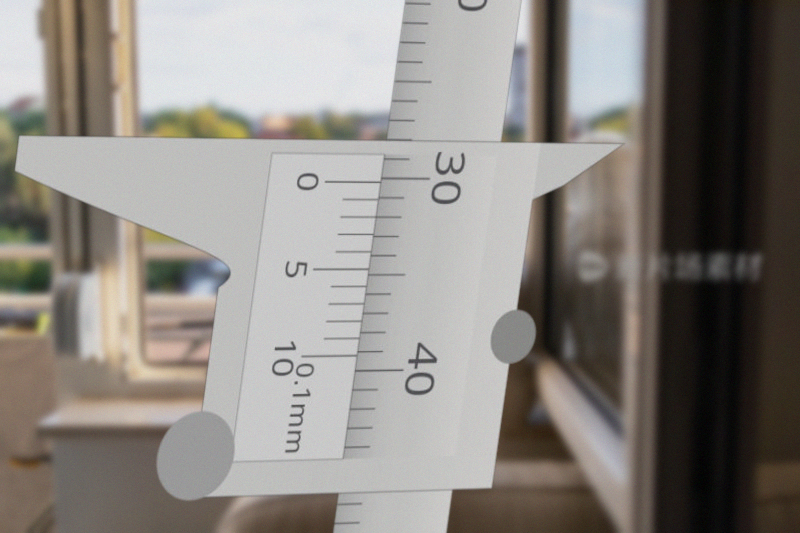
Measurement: 30.2 mm
